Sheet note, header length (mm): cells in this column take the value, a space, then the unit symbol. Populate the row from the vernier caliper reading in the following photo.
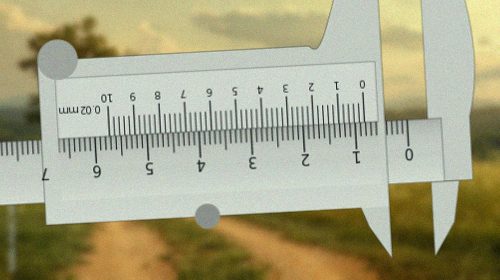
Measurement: 8.2 mm
